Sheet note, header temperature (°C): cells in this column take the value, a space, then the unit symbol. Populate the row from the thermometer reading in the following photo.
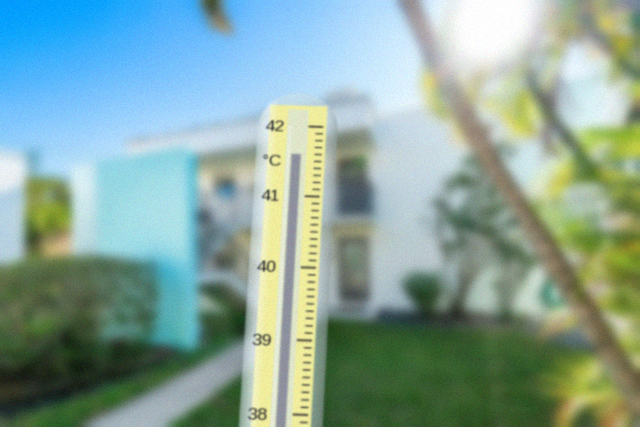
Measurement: 41.6 °C
